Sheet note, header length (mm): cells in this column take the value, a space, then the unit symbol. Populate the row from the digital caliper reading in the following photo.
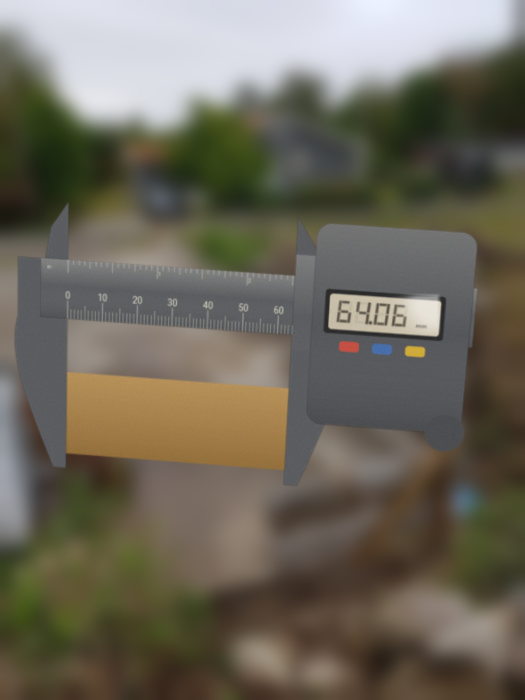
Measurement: 64.06 mm
